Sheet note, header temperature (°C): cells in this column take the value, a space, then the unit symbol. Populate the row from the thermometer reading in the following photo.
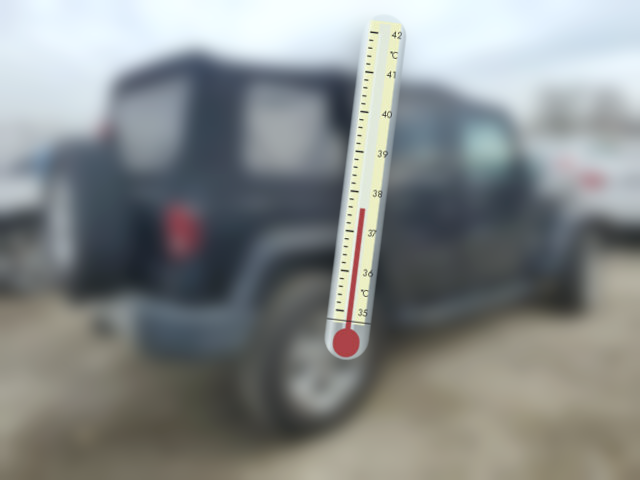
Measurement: 37.6 °C
